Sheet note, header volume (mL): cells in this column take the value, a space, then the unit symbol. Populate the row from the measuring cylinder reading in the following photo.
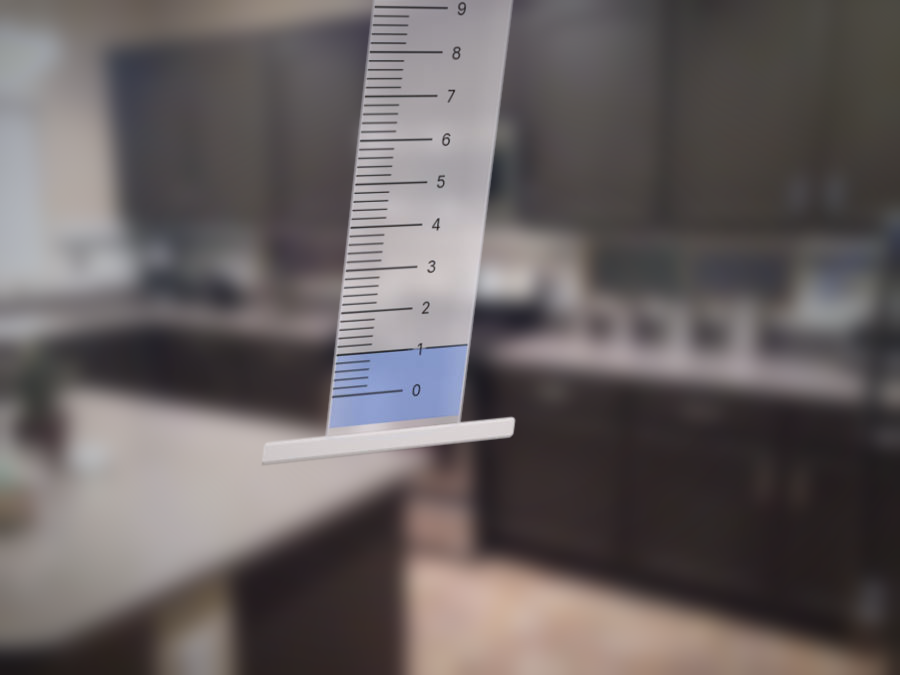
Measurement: 1 mL
